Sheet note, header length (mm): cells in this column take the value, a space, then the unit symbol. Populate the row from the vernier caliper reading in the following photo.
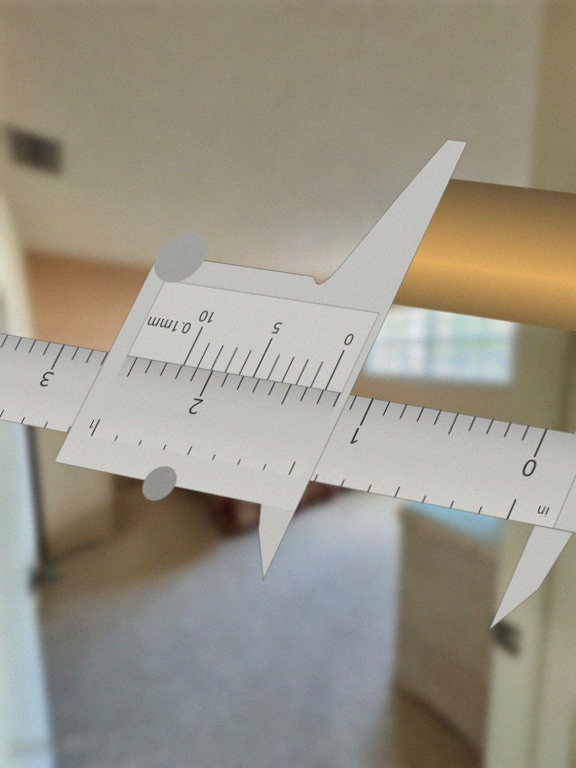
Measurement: 12.9 mm
